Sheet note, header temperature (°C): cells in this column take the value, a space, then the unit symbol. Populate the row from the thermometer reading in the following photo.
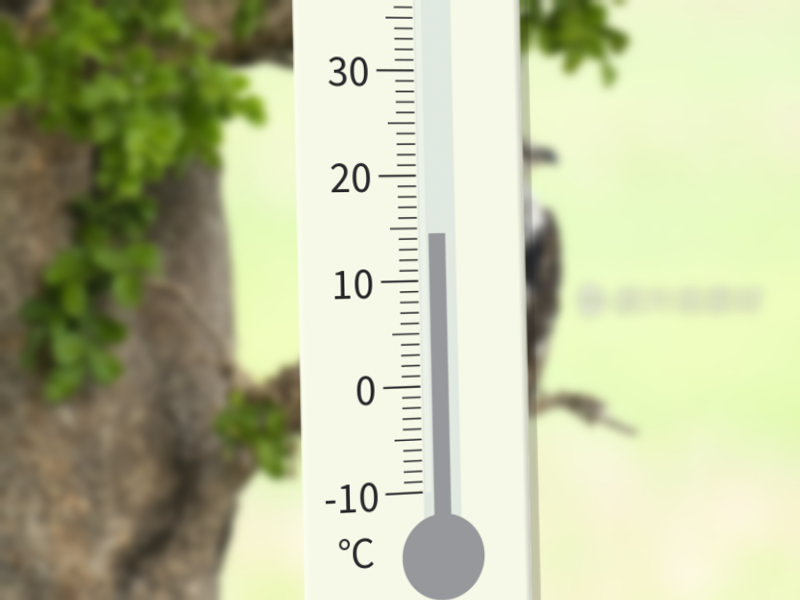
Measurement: 14.5 °C
